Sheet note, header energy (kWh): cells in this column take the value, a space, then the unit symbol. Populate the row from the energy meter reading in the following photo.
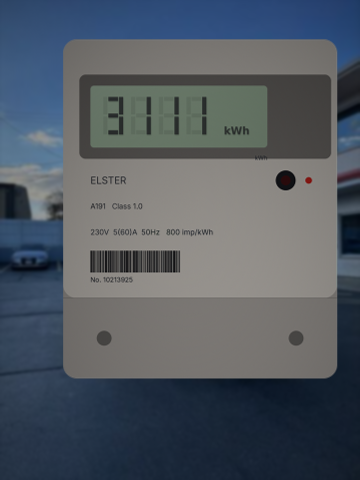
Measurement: 3111 kWh
